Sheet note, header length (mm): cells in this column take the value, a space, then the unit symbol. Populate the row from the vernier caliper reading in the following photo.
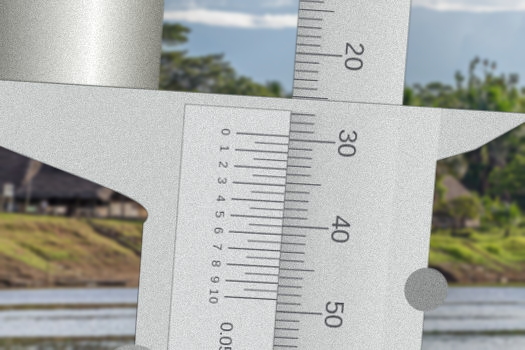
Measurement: 29.6 mm
